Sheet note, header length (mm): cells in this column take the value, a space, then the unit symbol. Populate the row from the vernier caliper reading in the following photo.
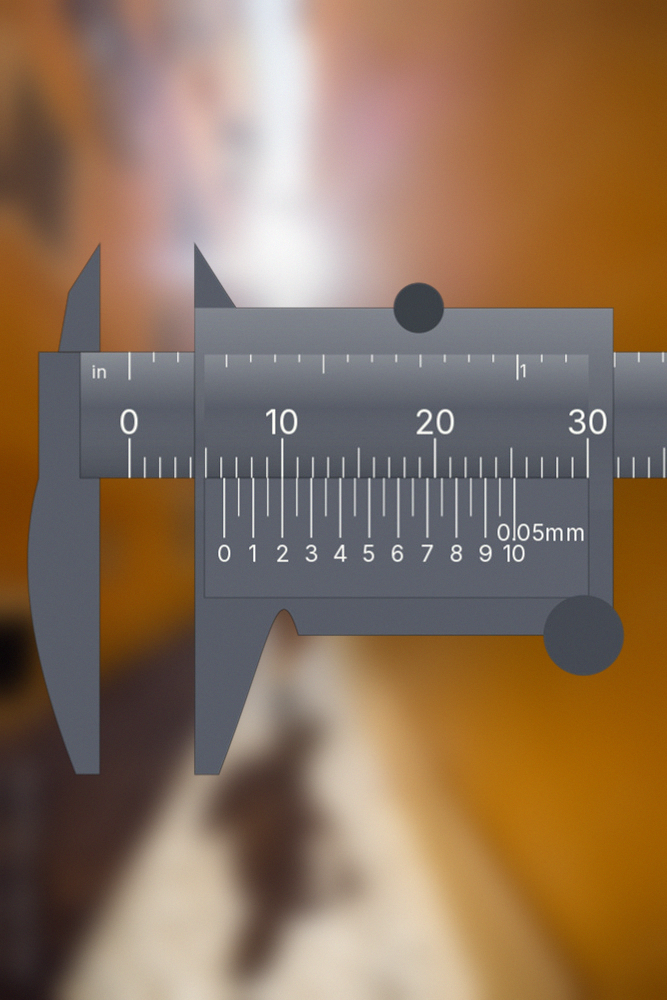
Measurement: 6.2 mm
